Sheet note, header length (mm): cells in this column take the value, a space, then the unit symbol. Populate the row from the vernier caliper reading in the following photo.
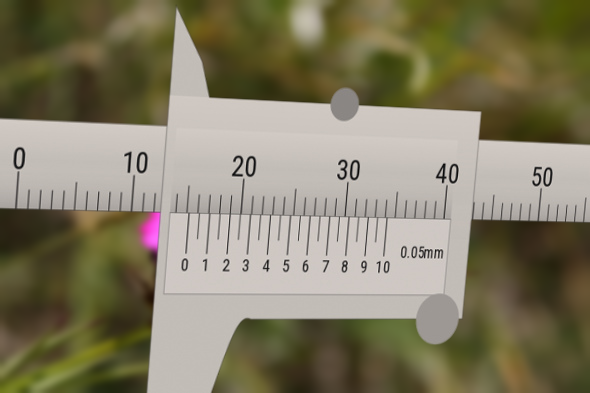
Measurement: 15.2 mm
